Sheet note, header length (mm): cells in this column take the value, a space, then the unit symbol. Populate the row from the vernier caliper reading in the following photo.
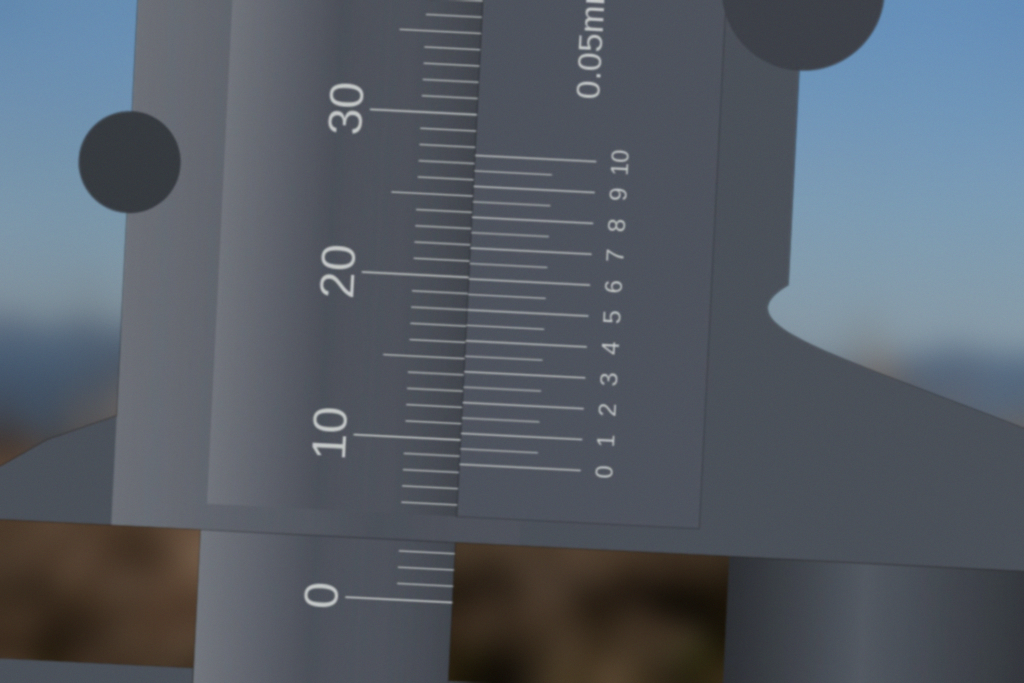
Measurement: 8.5 mm
